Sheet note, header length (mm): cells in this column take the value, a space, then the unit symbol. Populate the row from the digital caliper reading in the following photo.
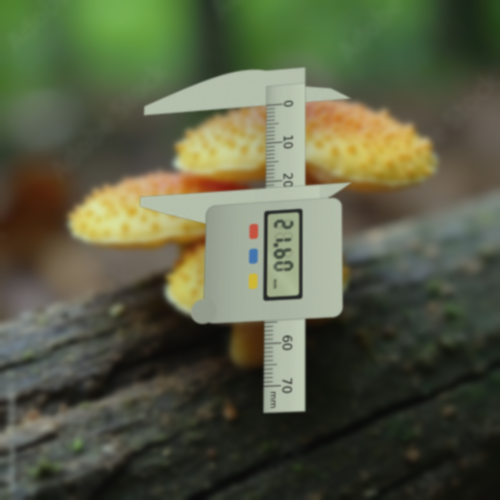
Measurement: 21.60 mm
